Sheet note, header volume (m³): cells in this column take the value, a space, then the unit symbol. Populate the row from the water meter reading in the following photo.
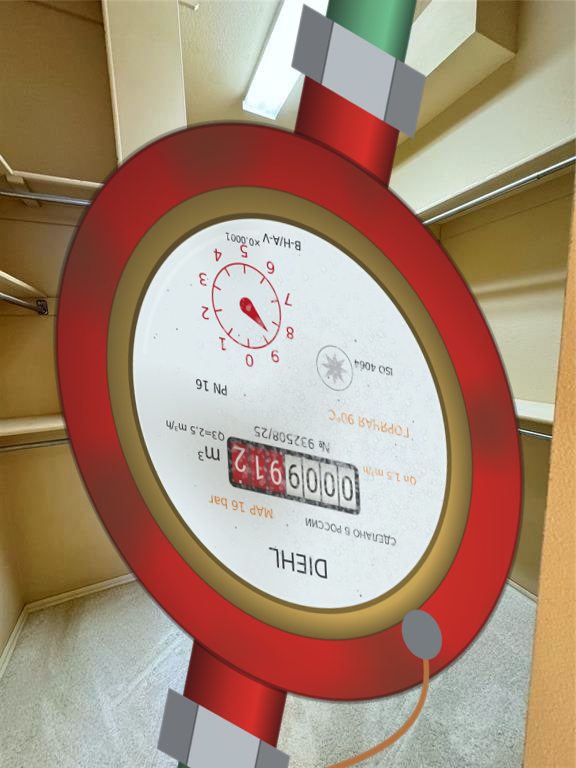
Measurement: 9.9118 m³
